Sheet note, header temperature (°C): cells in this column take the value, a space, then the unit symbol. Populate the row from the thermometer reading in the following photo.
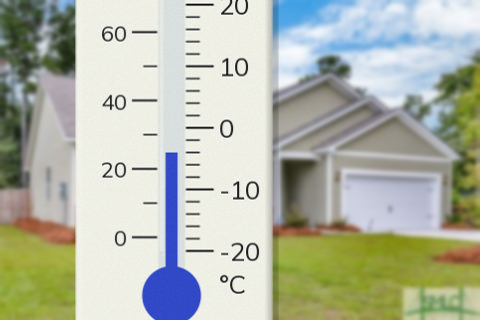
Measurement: -4 °C
